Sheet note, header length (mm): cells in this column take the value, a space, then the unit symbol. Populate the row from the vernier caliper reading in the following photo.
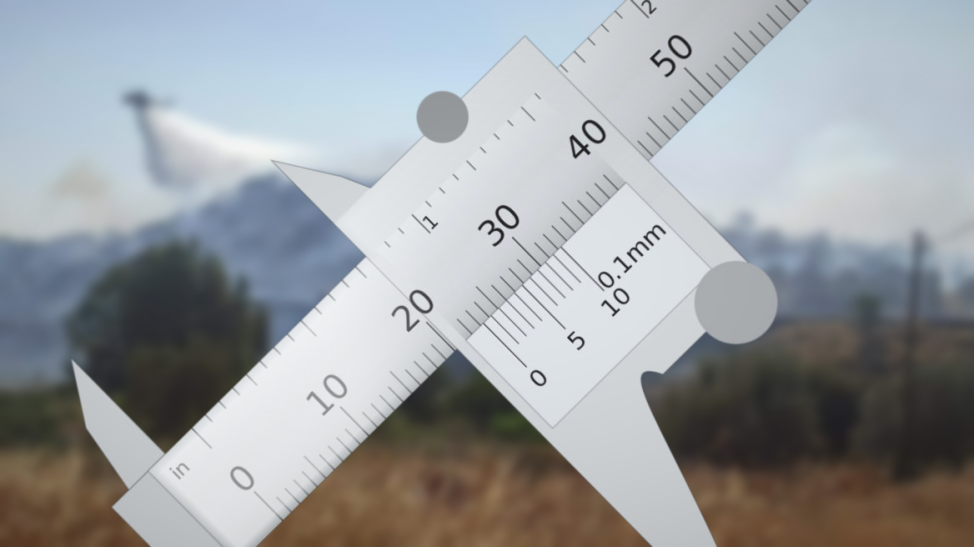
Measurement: 23.3 mm
